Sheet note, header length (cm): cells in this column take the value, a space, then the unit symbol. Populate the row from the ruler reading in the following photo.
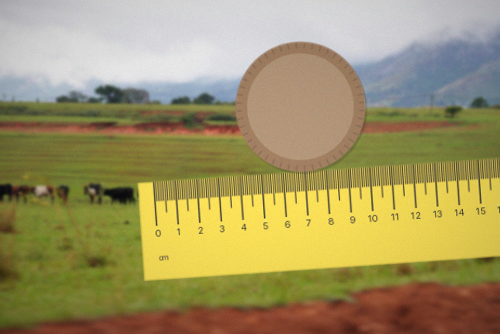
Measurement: 6 cm
